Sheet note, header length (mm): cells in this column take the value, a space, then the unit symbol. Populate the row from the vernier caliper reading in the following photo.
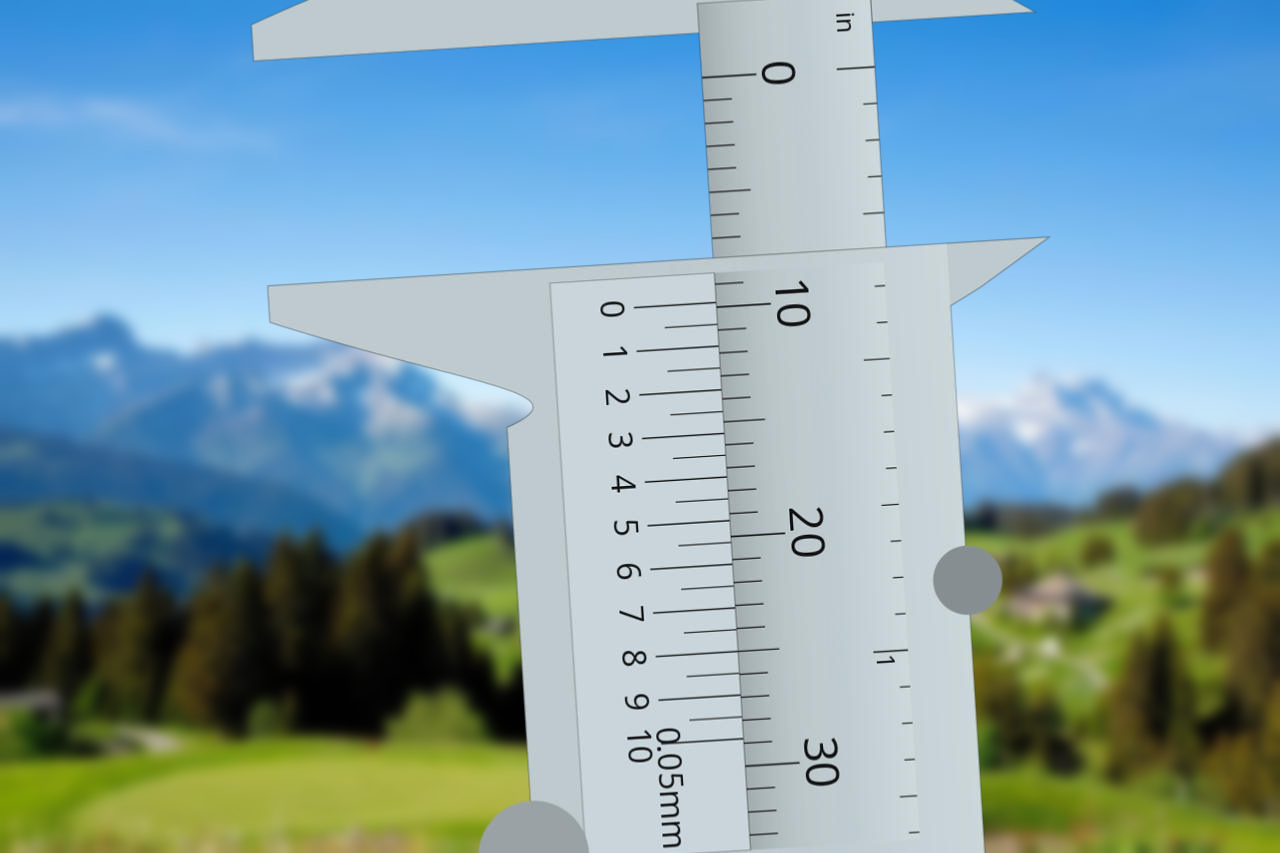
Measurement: 9.8 mm
